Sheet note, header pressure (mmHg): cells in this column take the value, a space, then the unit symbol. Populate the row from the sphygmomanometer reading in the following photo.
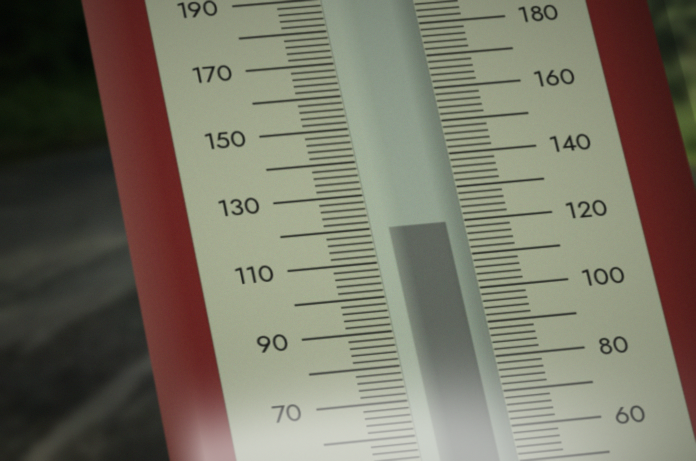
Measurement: 120 mmHg
